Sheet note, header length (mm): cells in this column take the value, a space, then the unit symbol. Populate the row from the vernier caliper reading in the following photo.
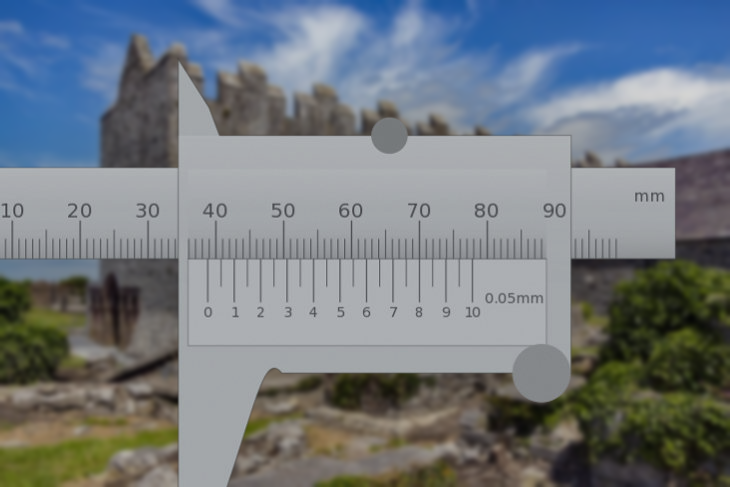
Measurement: 38.8 mm
